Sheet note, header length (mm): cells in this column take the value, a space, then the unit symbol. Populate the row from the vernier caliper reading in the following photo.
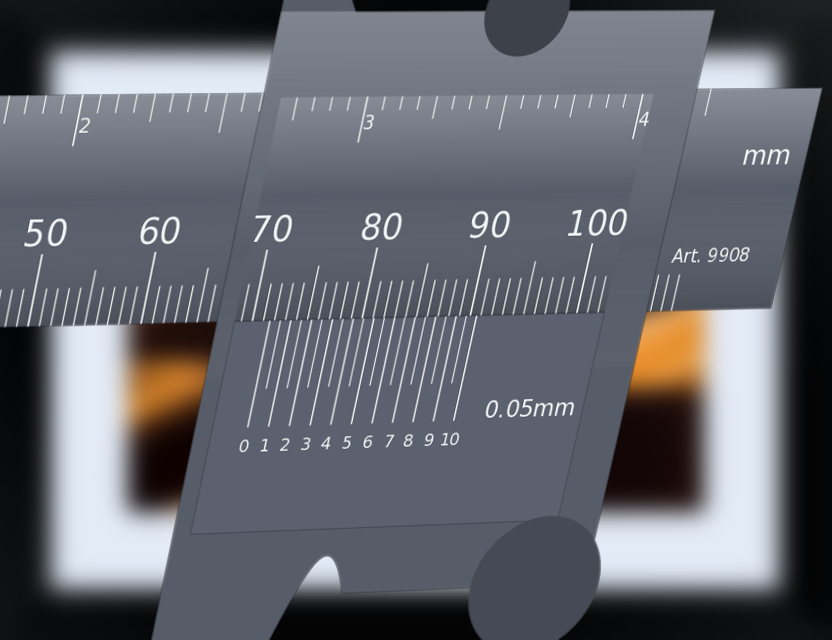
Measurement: 71.6 mm
